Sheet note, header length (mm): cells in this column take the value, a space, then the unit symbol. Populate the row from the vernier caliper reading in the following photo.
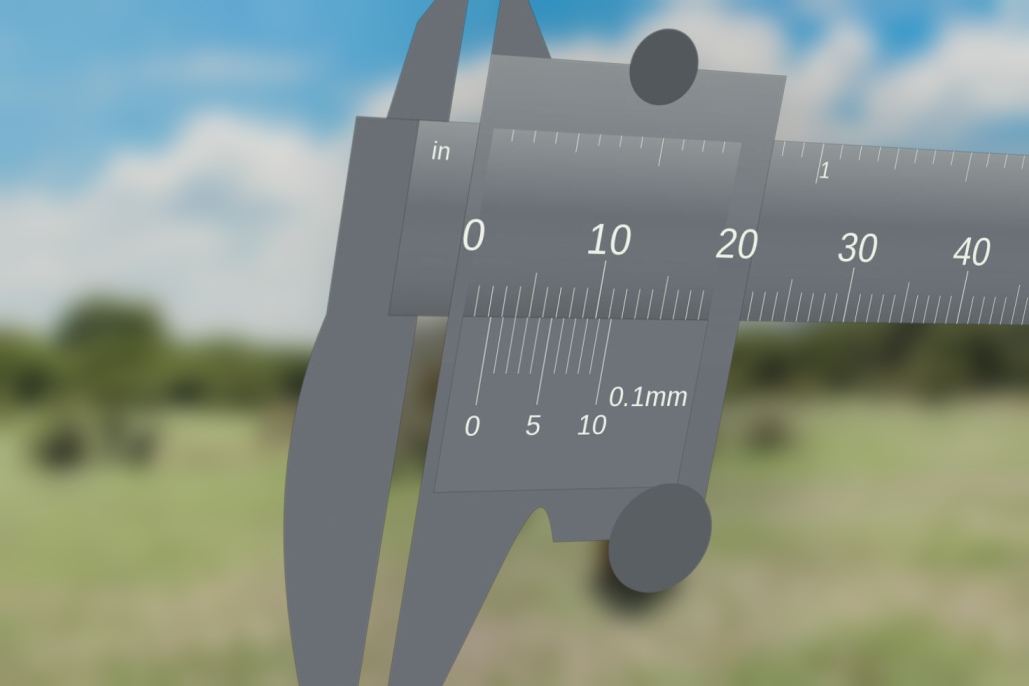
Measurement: 2.2 mm
